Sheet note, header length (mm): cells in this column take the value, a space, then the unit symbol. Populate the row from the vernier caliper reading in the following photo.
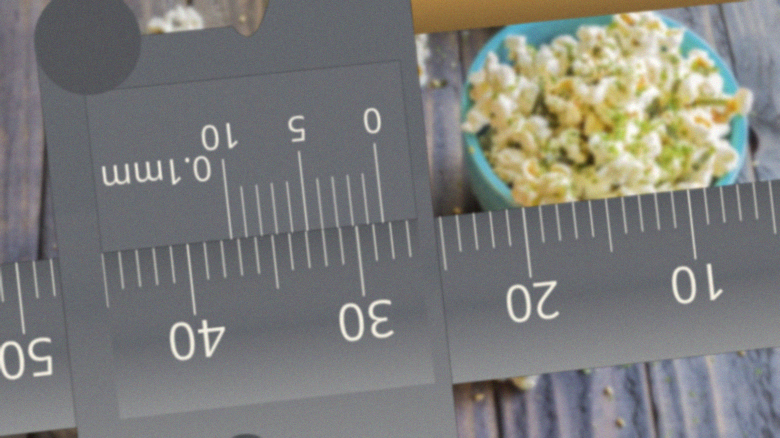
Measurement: 28.4 mm
